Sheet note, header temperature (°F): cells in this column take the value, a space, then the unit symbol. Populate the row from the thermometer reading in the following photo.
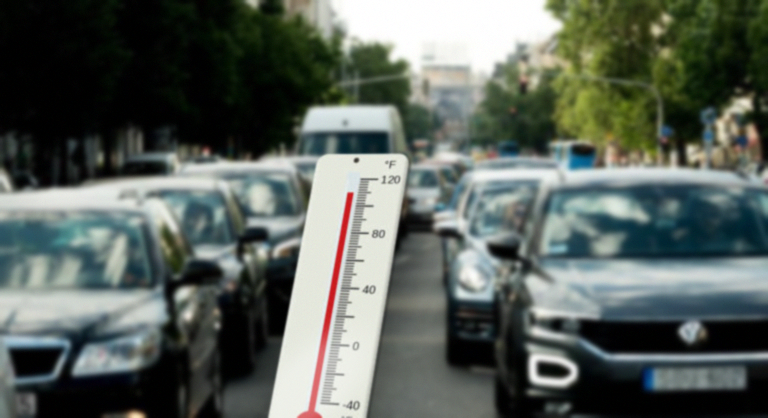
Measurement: 110 °F
